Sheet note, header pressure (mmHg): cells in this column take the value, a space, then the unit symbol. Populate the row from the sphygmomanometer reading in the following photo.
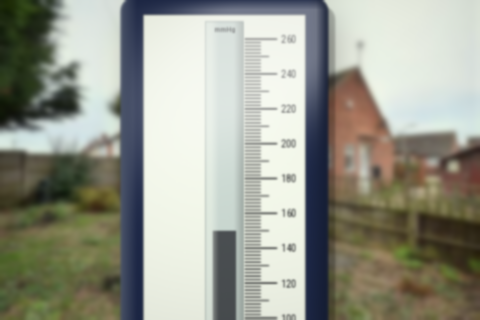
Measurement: 150 mmHg
